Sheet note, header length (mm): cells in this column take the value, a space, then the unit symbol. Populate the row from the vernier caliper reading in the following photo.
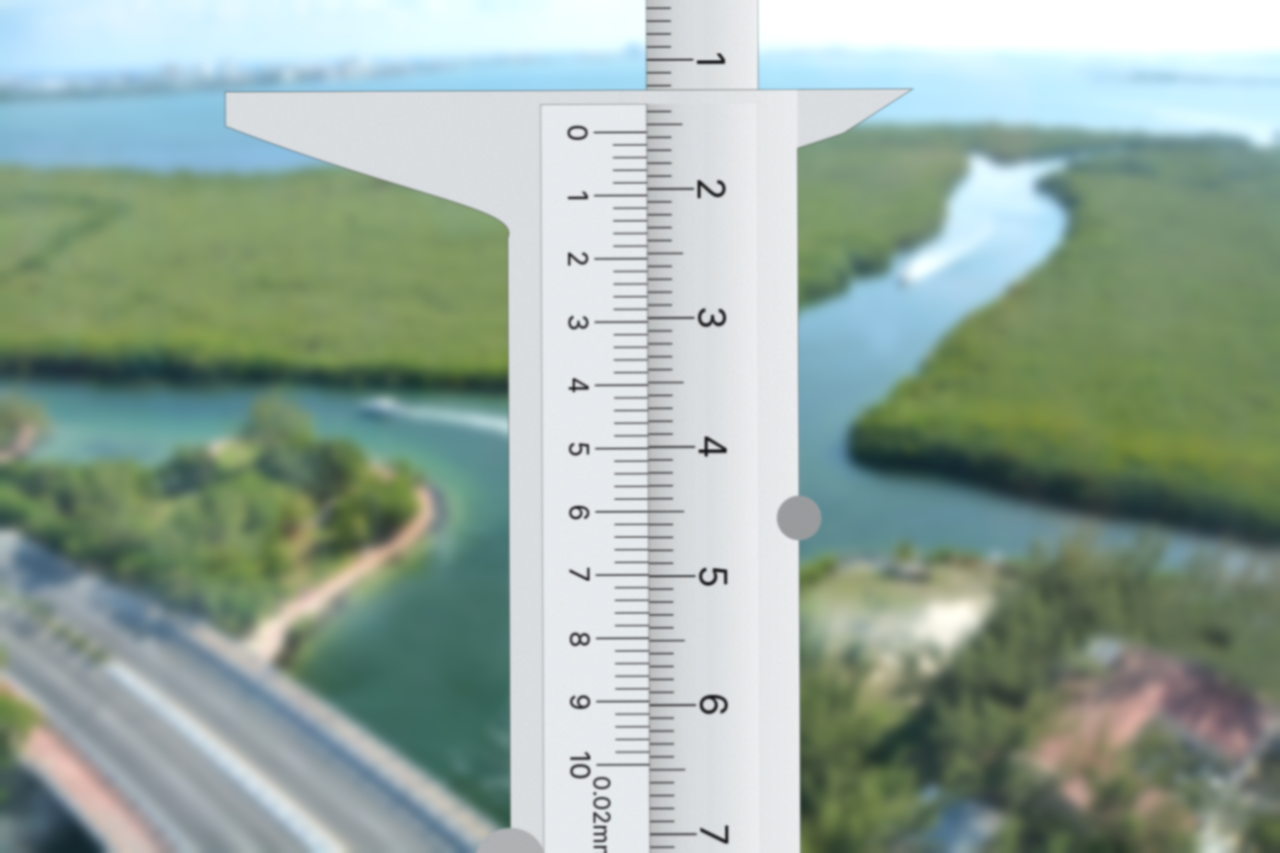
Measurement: 15.6 mm
